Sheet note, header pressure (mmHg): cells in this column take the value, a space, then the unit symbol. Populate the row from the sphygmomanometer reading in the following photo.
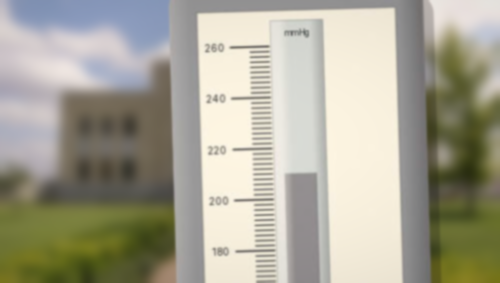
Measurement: 210 mmHg
